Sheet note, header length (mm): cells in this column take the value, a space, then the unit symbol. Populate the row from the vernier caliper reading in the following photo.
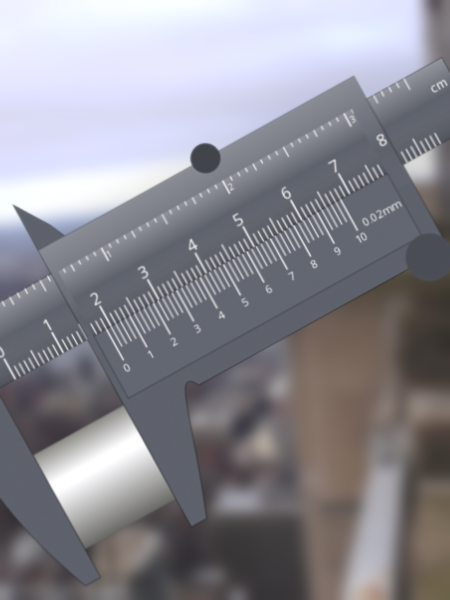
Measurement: 19.0 mm
